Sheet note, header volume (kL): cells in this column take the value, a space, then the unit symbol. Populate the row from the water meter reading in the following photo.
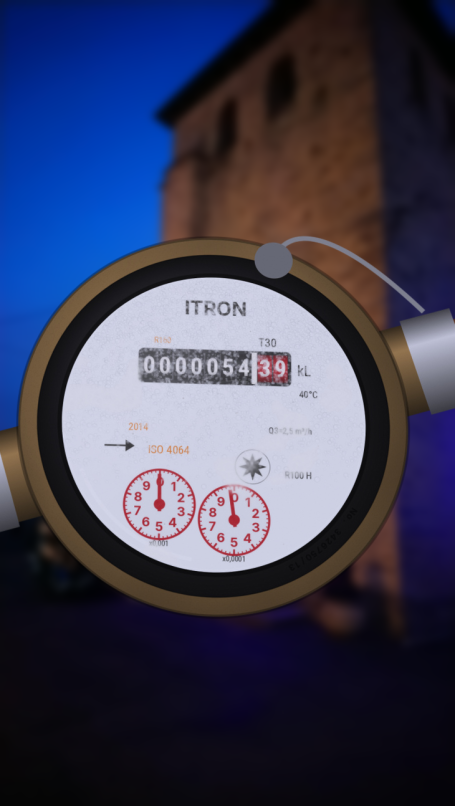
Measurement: 54.3899 kL
